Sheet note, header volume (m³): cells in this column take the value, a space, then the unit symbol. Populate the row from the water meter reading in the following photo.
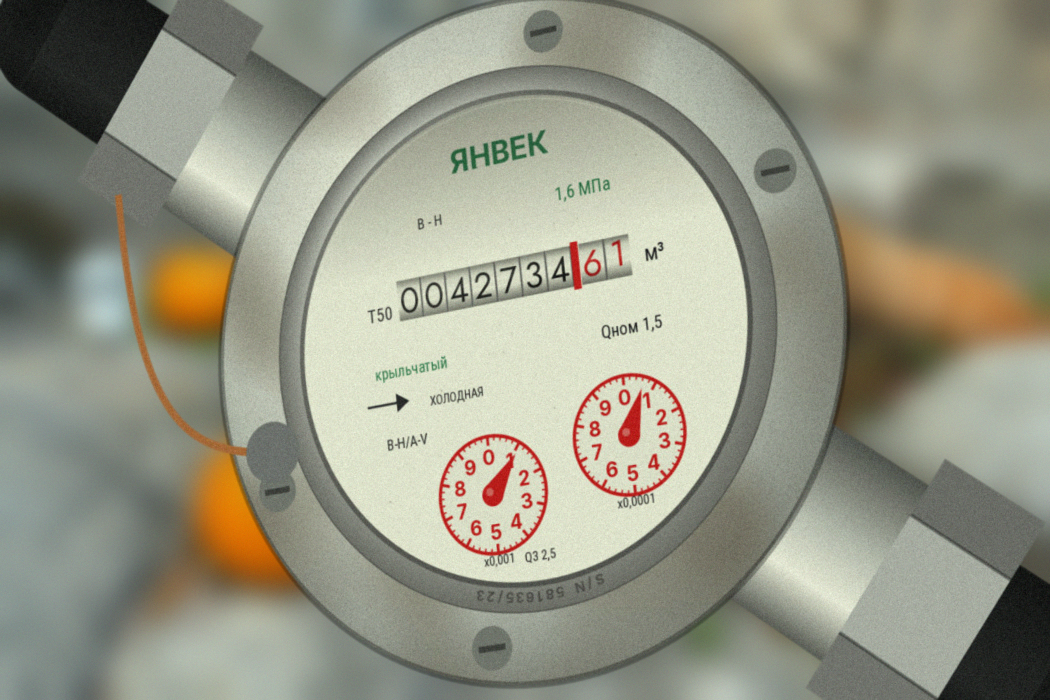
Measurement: 42734.6110 m³
